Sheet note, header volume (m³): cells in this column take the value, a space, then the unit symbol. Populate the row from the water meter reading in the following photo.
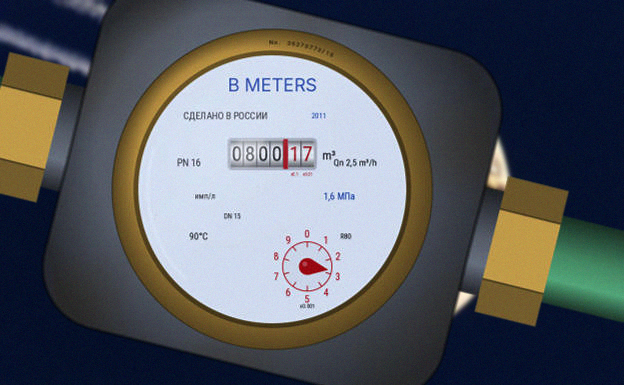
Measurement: 800.172 m³
